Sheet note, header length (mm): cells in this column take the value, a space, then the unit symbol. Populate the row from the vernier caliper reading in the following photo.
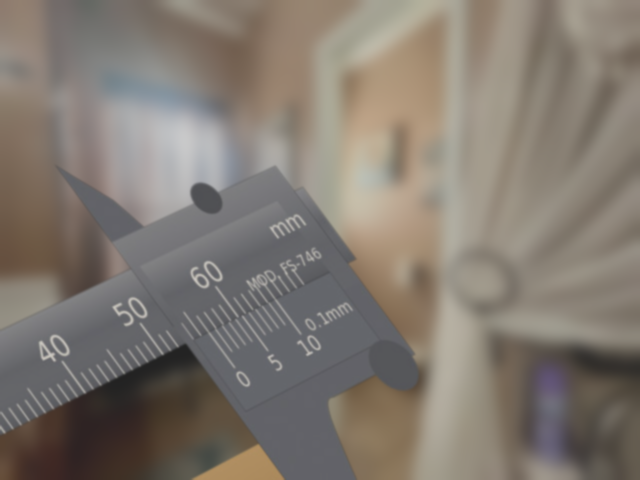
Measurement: 56.0 mm
